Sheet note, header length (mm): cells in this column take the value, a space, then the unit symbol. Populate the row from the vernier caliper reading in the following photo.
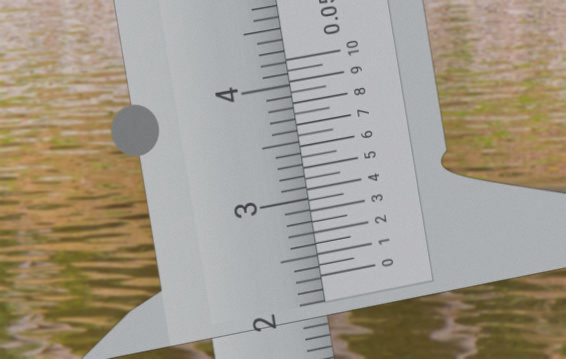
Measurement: 23.2 mm
